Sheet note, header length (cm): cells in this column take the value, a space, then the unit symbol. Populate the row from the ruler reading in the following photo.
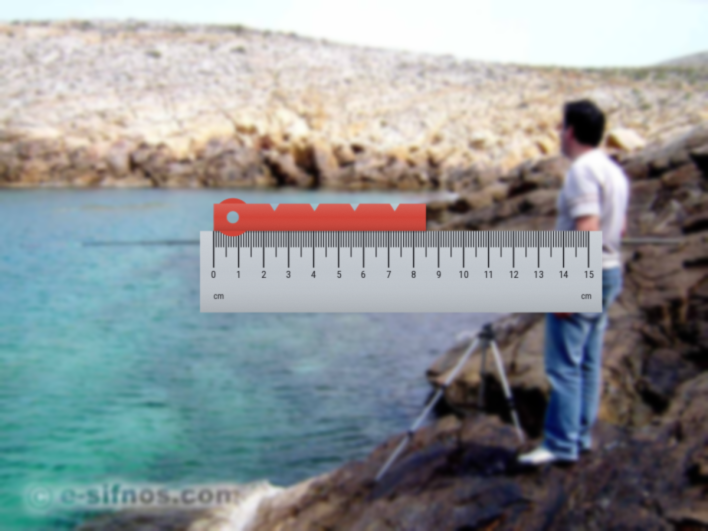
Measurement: 8.5 cm
